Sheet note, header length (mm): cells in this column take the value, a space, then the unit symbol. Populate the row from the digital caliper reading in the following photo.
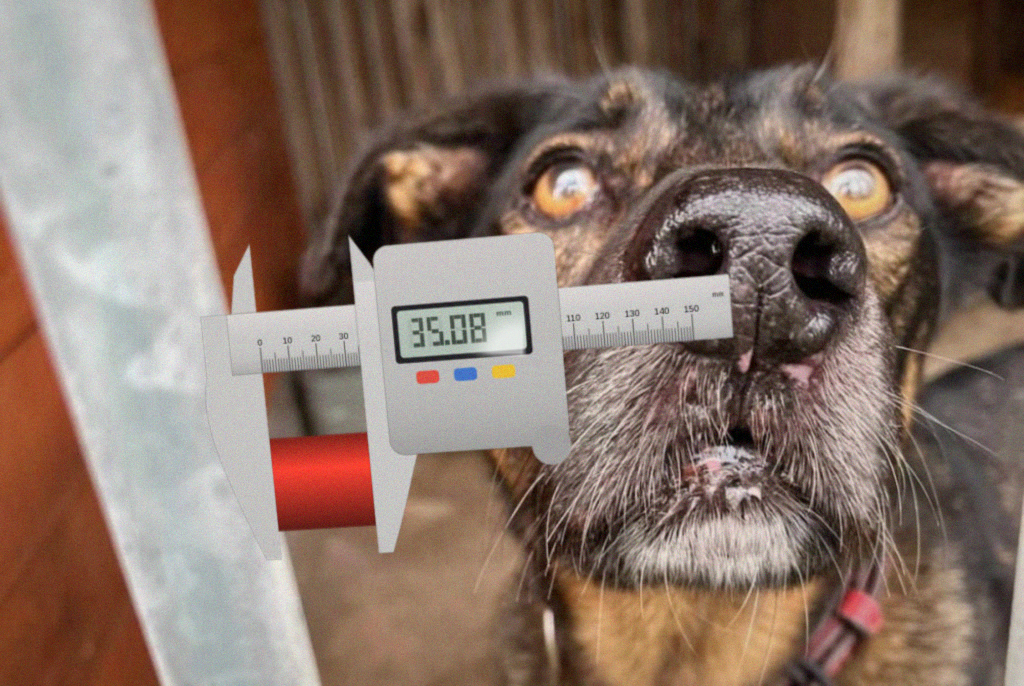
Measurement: 35.08 mm
